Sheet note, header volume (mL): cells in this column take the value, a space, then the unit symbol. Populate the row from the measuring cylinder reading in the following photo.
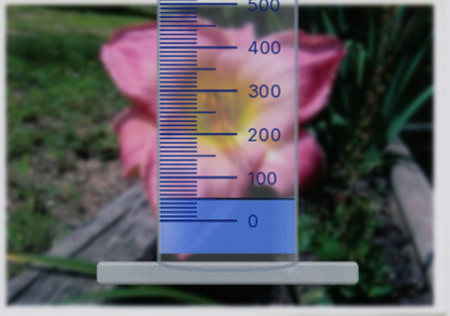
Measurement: 50 mL
